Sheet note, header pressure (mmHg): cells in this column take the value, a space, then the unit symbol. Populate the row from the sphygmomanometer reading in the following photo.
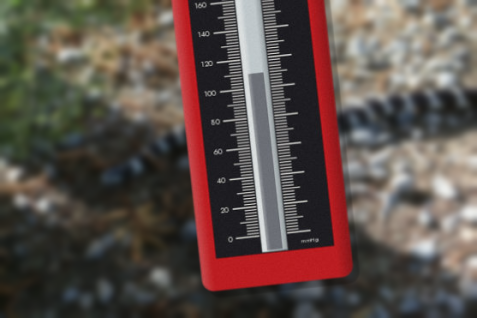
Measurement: 110 mmHg
